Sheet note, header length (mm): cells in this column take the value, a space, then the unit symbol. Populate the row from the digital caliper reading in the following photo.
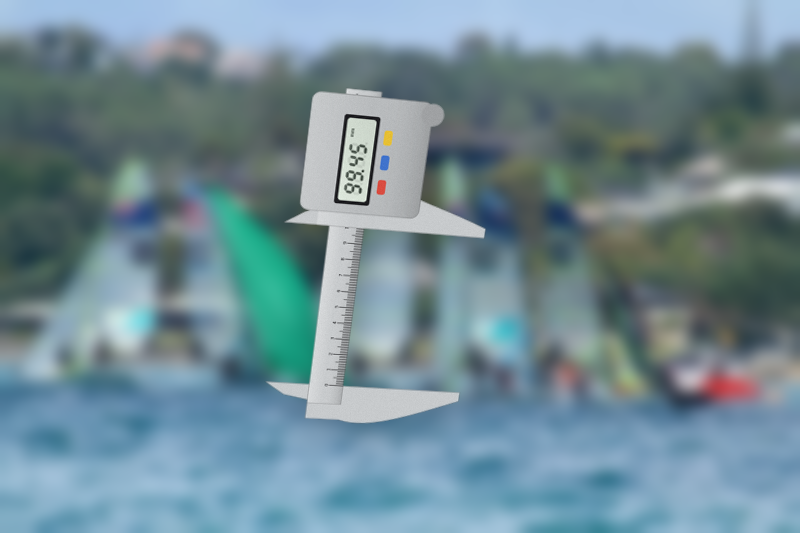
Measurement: 99.45 mm
